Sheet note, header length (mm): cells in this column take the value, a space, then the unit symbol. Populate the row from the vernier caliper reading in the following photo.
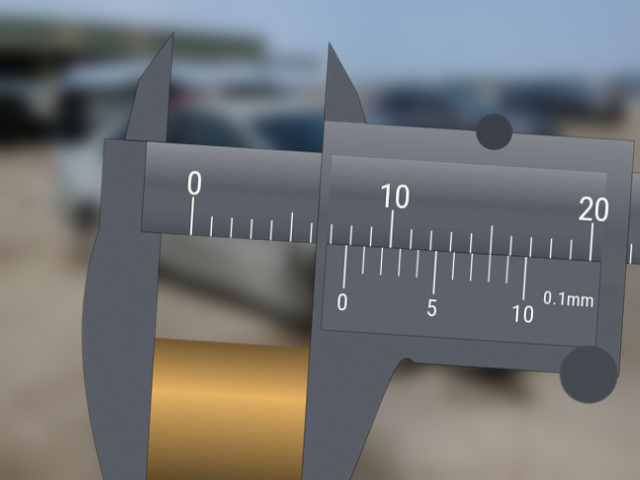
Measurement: 7.8 mm
